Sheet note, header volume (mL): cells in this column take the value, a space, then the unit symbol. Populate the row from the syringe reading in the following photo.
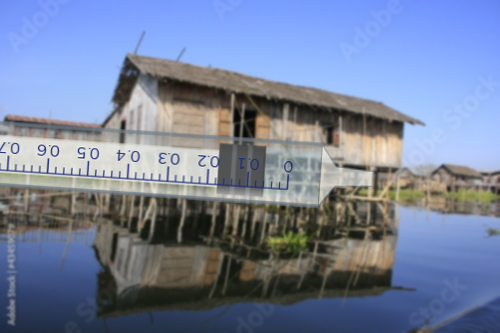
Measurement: 0.06 mL
